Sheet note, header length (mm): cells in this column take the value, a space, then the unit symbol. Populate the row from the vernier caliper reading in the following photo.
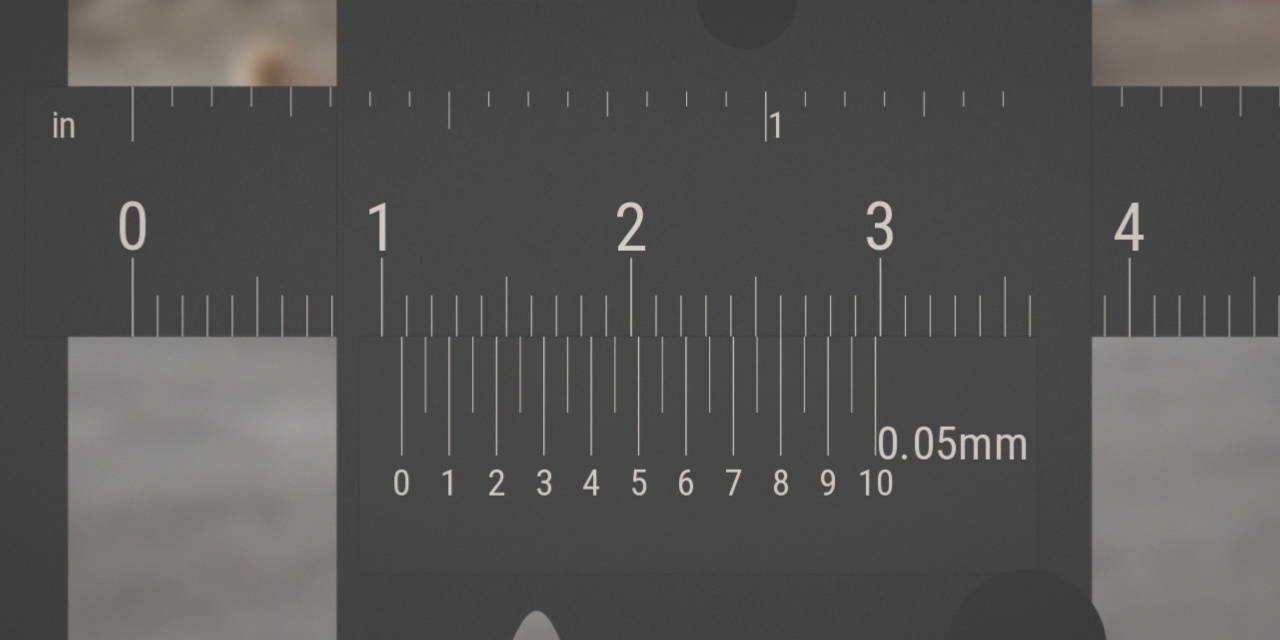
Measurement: 10.8 mm
